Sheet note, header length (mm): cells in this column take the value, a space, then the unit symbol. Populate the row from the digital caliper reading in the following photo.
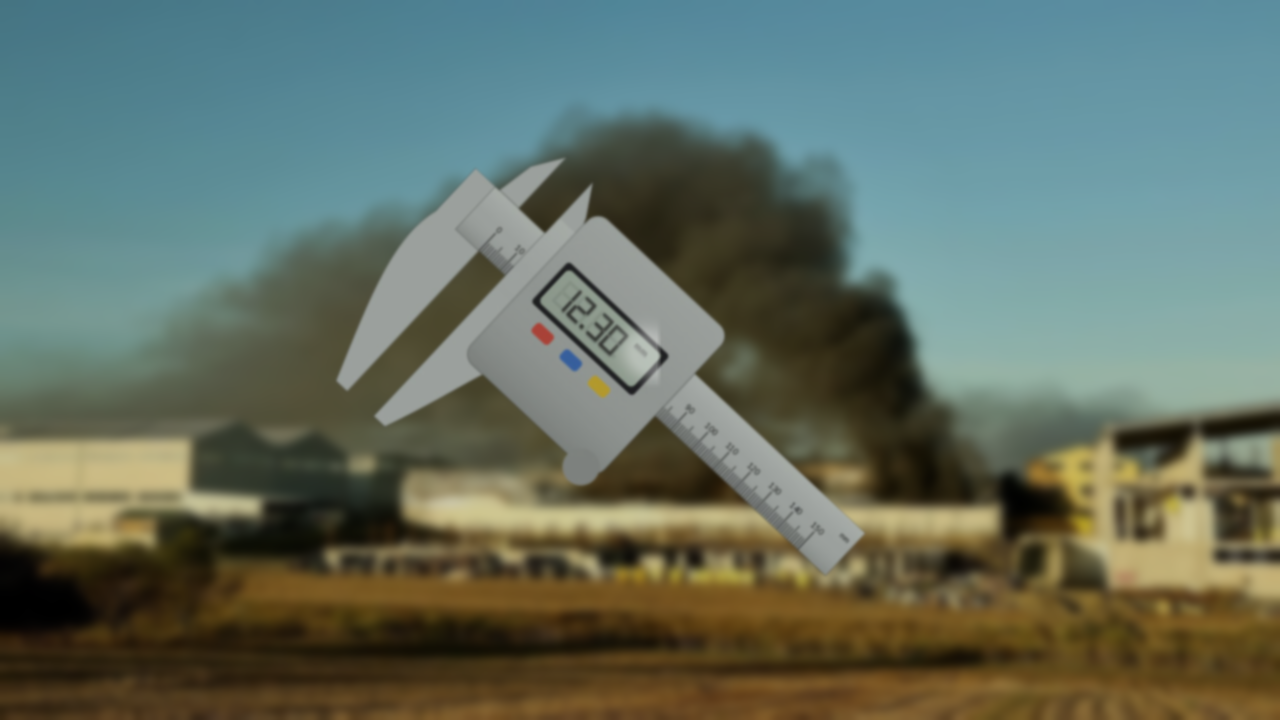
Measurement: 12.30 mm
